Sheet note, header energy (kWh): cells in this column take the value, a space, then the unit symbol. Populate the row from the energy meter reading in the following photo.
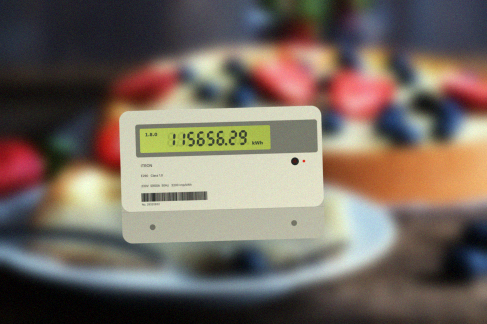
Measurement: 115656.29 kWh
